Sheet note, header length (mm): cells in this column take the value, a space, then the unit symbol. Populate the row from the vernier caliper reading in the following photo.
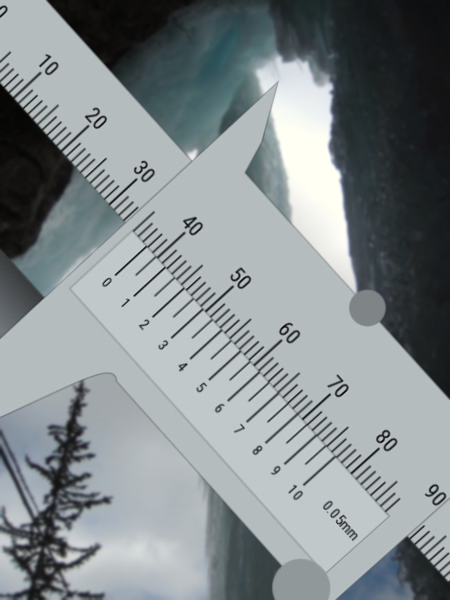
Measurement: 37.8 mm
